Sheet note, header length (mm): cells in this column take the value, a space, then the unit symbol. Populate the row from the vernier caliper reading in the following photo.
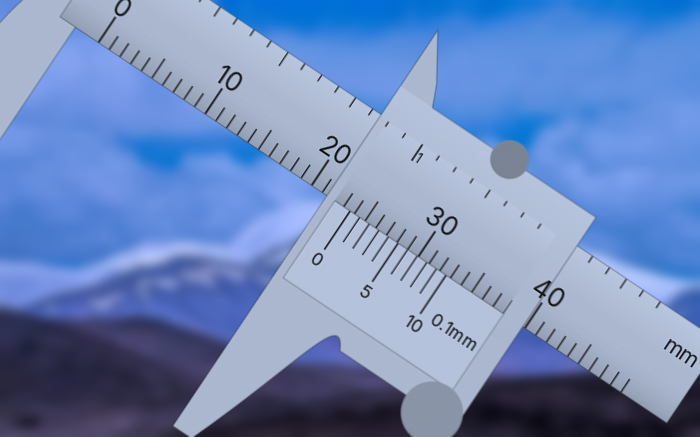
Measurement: 23.6 mm
